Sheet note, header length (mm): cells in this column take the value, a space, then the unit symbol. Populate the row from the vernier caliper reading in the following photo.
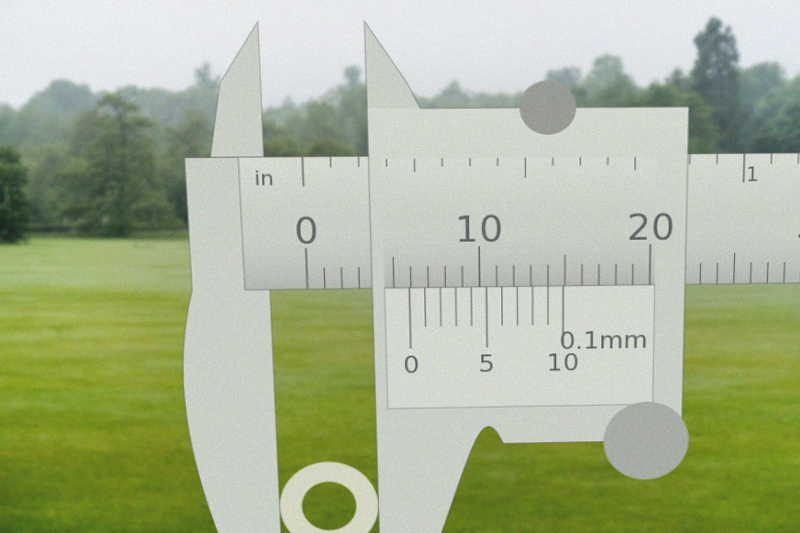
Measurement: 5.9 mm
